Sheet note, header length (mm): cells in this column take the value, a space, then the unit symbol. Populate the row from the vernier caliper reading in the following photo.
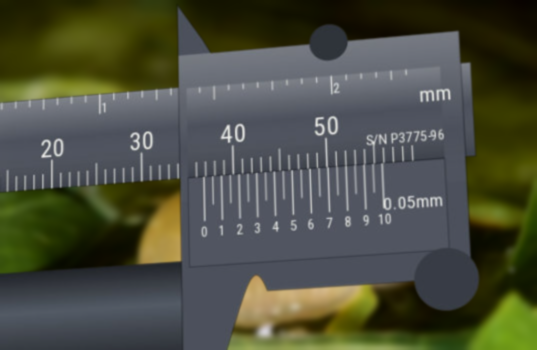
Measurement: 36.8 mm
